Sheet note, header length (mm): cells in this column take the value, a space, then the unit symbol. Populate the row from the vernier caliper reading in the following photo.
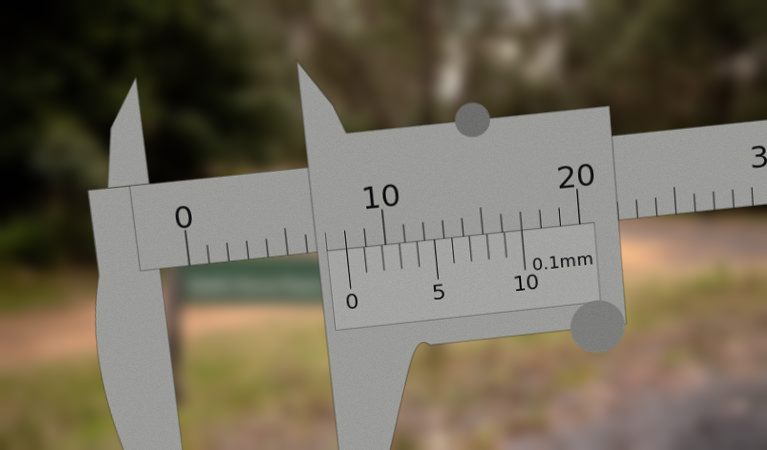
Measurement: 8.0 mm
